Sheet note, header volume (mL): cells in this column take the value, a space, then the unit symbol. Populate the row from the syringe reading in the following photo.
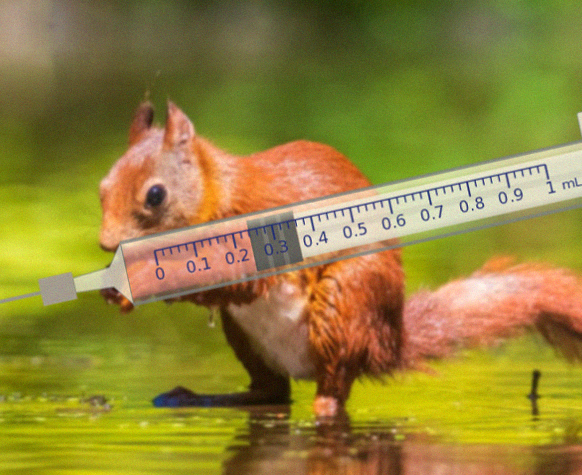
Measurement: 0.24 mL
